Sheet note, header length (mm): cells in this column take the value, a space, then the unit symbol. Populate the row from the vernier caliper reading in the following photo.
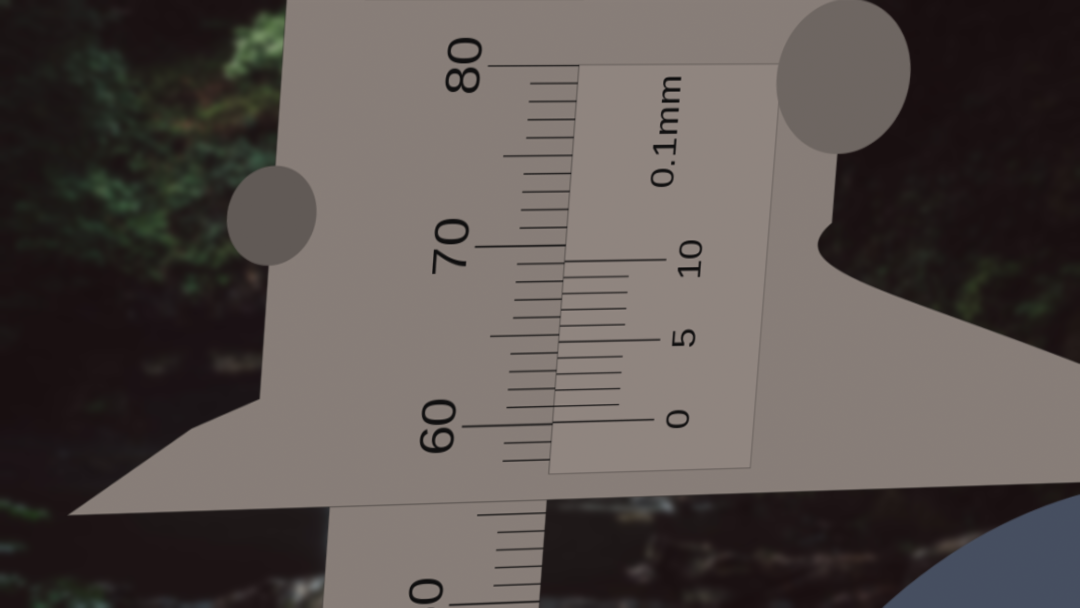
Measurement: 60.1 mm
